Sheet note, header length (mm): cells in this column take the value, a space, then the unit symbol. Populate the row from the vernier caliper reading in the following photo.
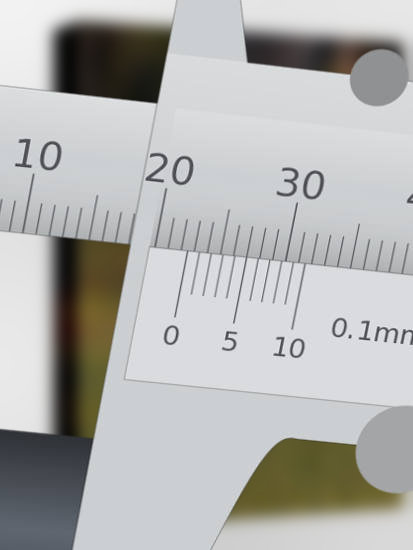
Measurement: 22.5 mm
